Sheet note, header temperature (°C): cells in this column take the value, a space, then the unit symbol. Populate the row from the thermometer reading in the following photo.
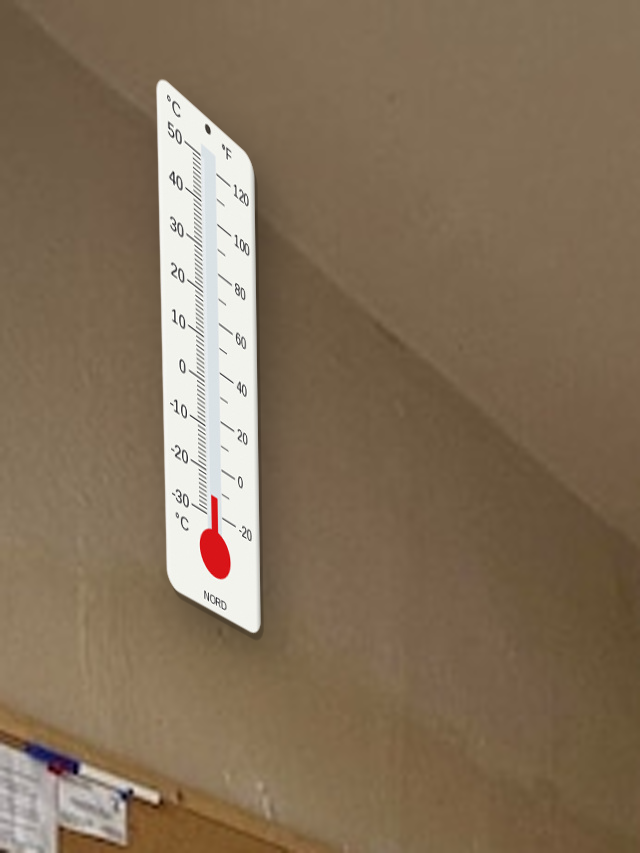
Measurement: -25 °C
